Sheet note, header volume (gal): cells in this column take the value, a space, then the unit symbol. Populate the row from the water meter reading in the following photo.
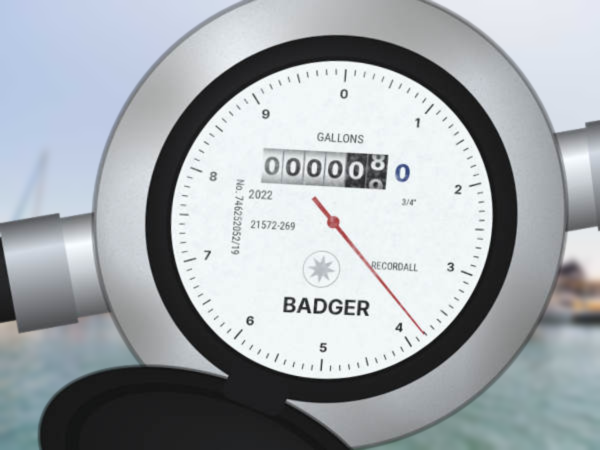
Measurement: 83.8 gal
